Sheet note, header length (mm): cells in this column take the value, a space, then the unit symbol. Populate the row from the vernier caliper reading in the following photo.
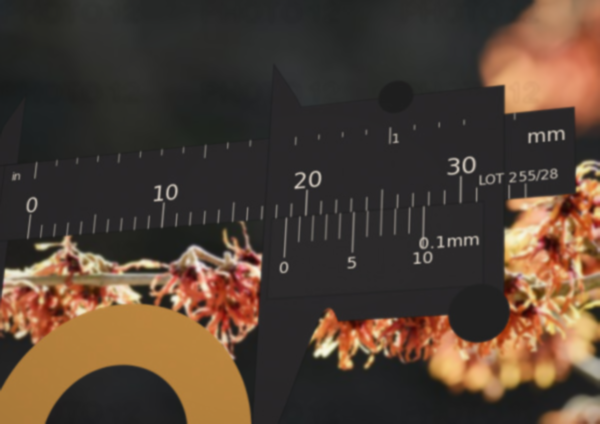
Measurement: 18.7 mm
